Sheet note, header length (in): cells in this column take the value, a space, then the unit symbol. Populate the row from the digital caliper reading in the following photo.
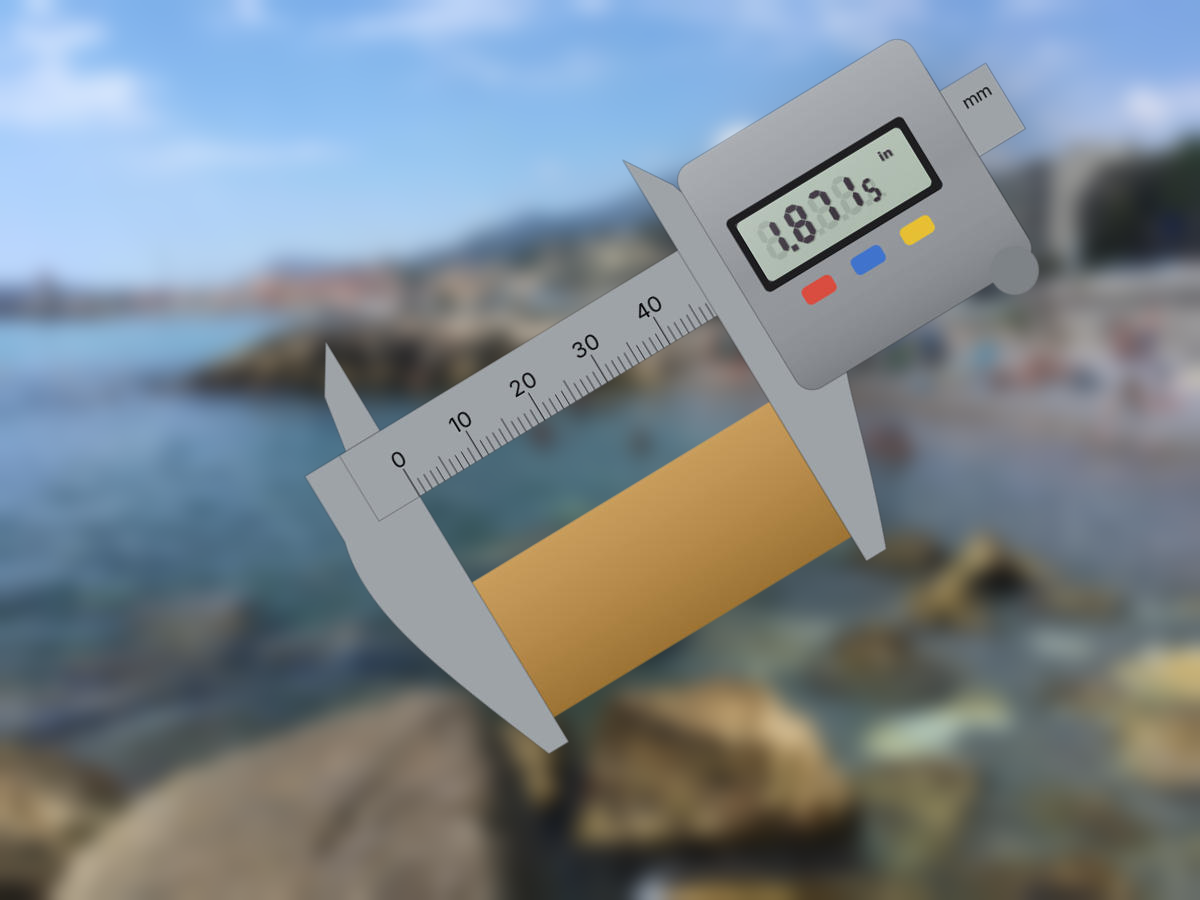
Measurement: 1.8715 in
